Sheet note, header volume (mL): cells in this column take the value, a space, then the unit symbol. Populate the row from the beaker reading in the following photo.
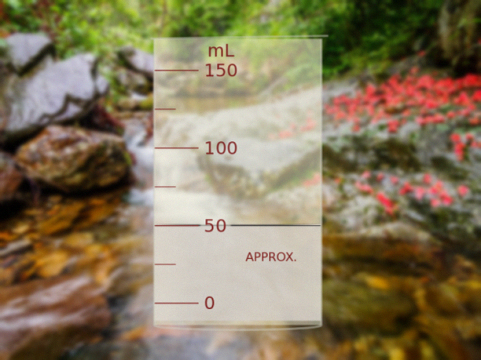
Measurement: 50 mL
